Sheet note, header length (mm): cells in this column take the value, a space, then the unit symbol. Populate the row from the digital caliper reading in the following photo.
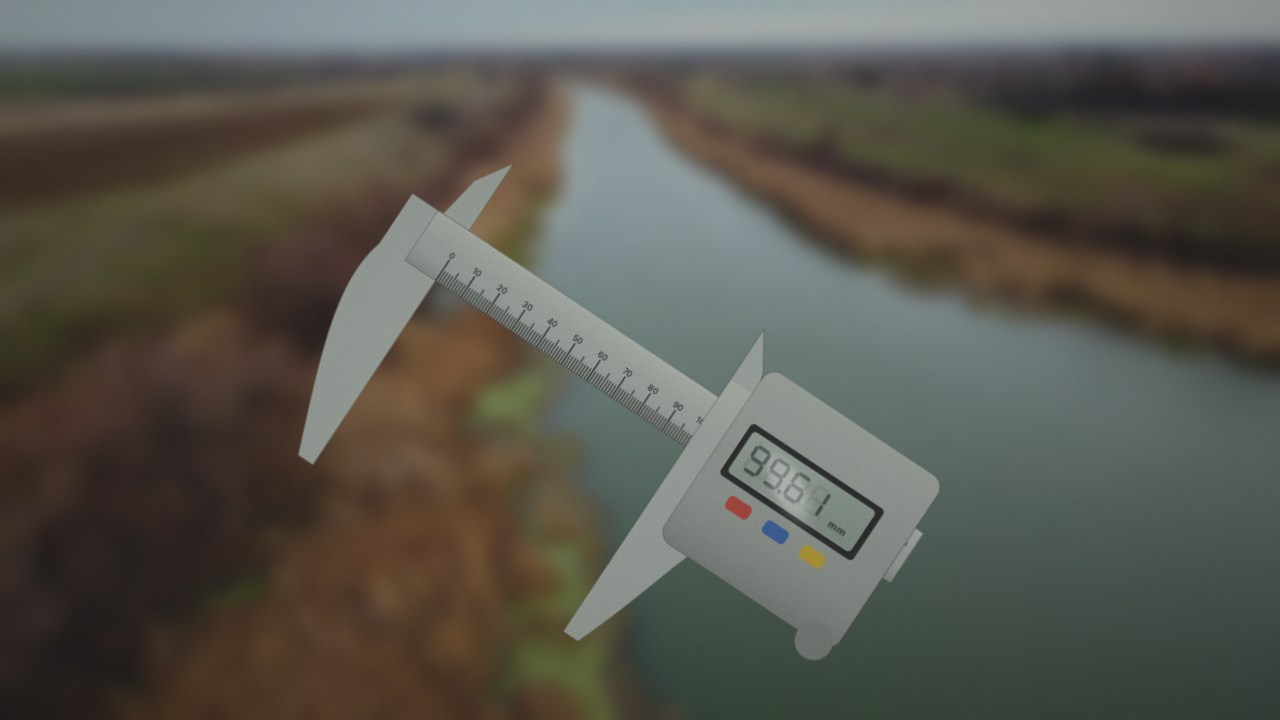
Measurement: 99.61 mm
